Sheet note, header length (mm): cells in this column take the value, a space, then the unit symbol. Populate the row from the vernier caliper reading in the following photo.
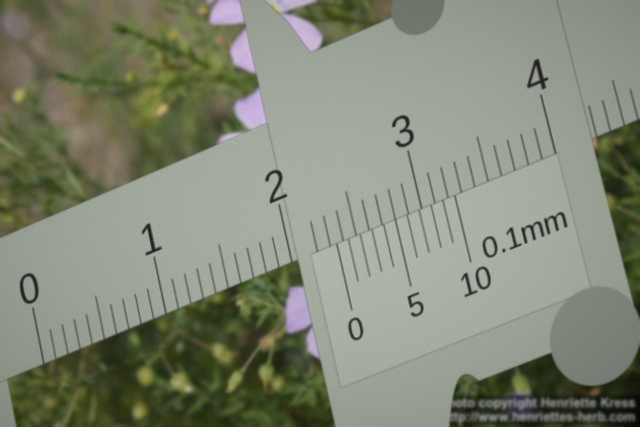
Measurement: 23.5 mm
